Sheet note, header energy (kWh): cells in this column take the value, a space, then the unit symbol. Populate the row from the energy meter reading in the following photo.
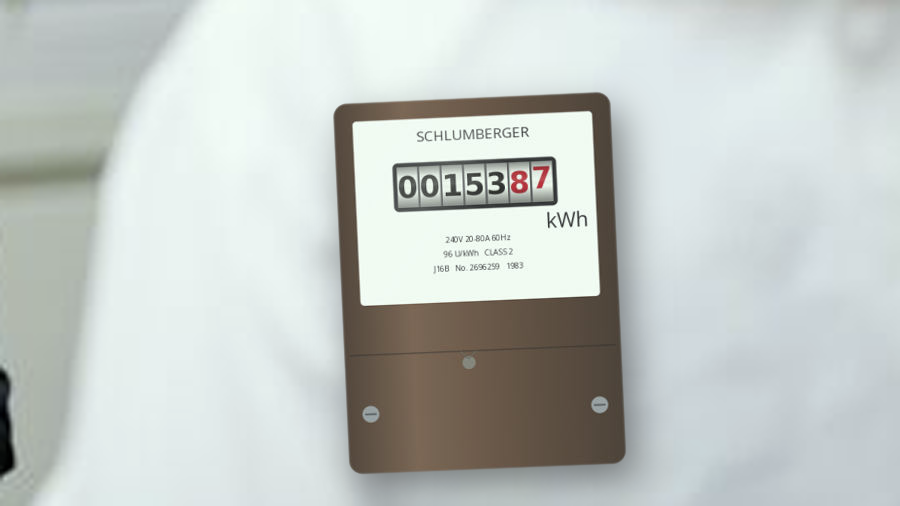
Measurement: 153.87 kWh
